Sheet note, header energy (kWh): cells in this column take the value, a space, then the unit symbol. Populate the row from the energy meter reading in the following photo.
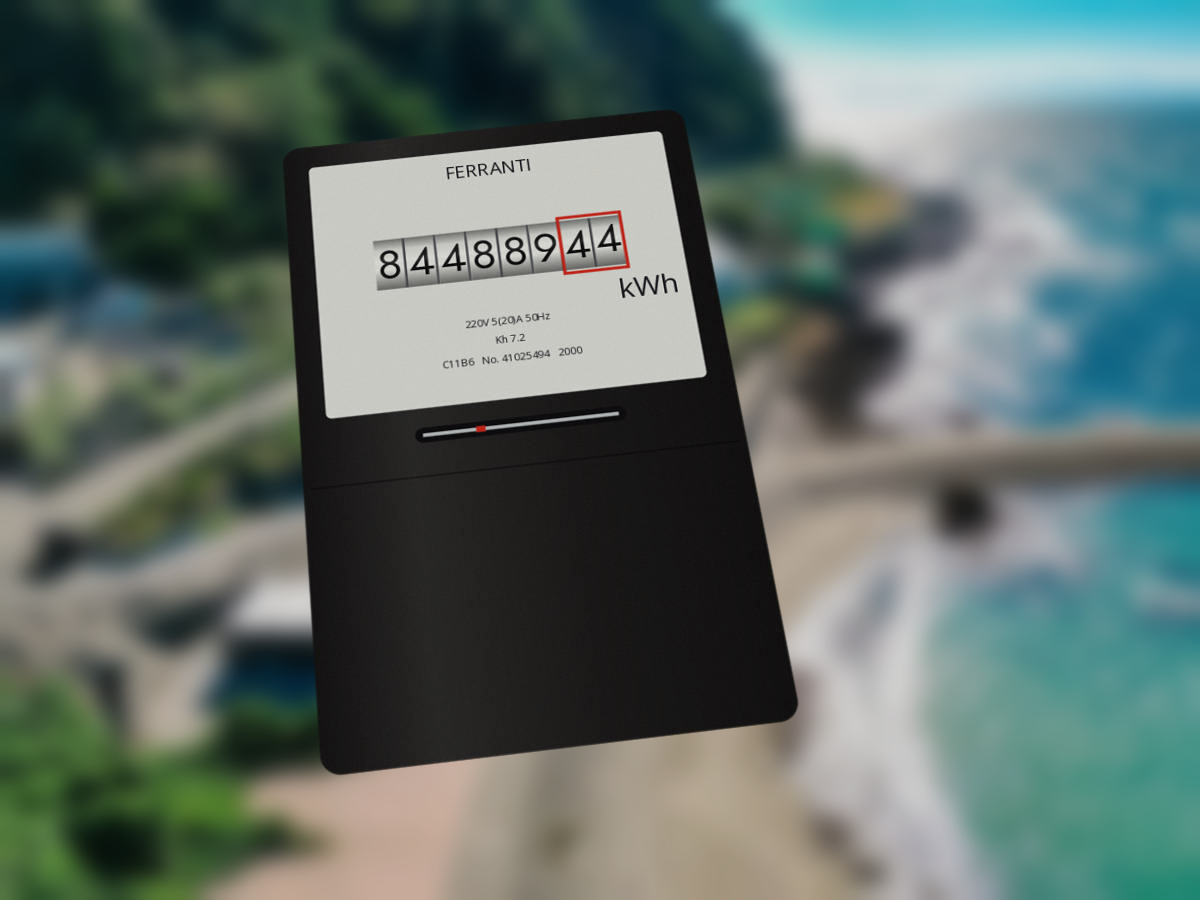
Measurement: 844889.44 kWh
